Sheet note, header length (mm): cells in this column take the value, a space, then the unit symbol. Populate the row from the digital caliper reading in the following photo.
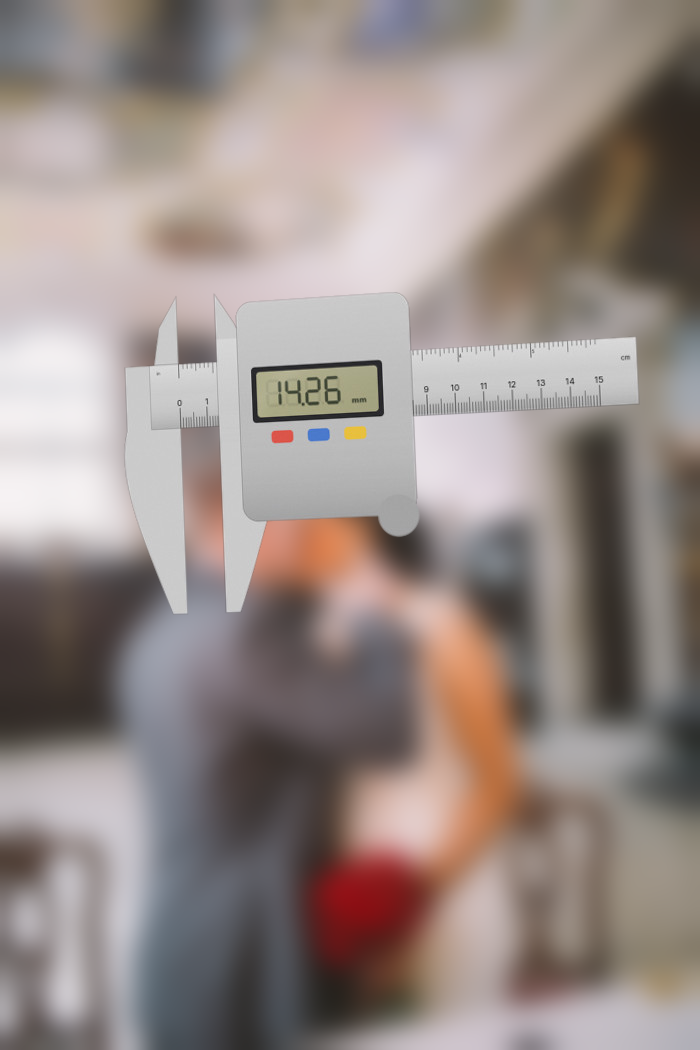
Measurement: 14.26 mm
